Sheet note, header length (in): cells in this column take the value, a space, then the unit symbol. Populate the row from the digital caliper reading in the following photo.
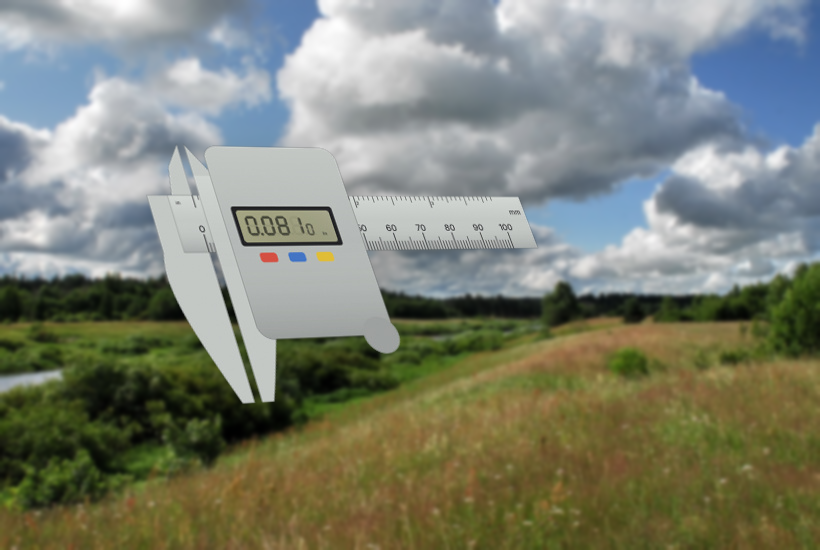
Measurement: 0.0810 in
